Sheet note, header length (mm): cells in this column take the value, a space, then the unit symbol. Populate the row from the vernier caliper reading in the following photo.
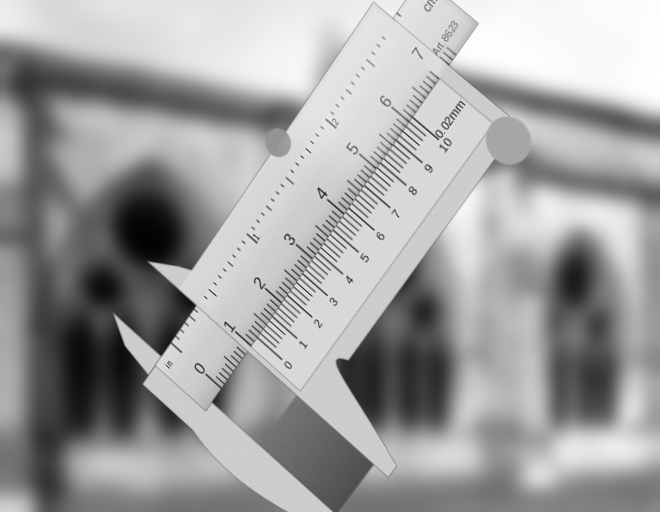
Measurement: 12.0 mm
